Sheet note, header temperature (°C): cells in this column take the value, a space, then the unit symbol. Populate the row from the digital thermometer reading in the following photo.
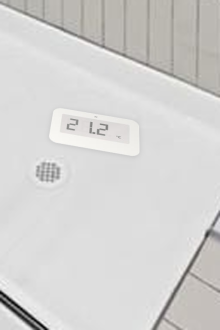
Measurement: 21.2 °C
